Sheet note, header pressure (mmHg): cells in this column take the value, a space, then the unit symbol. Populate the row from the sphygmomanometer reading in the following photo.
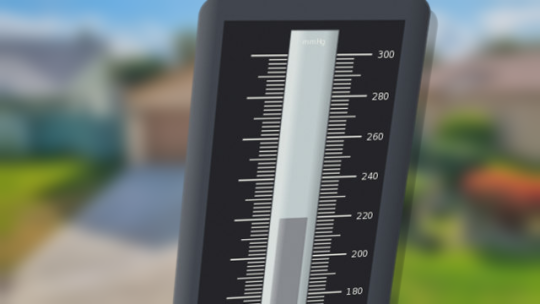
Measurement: 220 mmHg
